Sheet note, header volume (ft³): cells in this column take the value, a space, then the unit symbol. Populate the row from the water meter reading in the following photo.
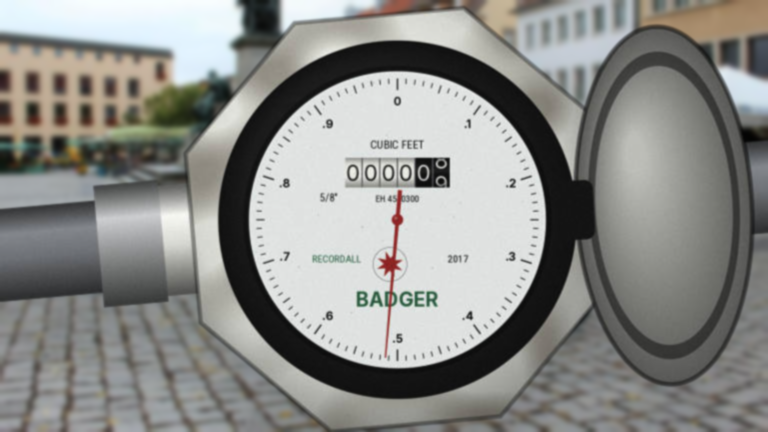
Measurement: 8.51 ft³
